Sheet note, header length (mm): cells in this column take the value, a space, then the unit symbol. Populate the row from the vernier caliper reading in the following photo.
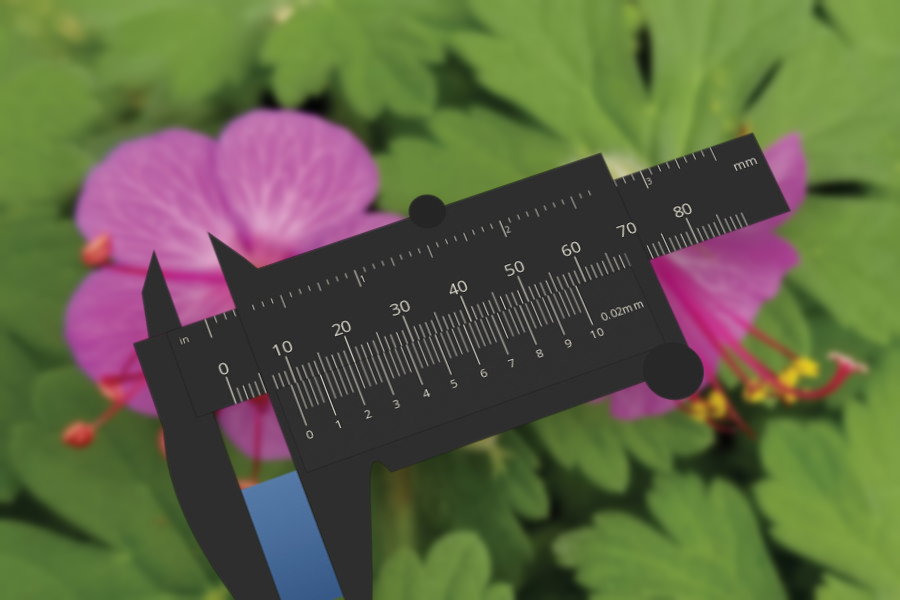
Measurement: 9.2 mm
